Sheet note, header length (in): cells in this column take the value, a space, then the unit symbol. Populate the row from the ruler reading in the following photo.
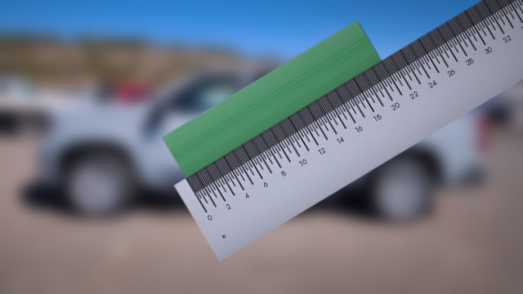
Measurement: 21 in
